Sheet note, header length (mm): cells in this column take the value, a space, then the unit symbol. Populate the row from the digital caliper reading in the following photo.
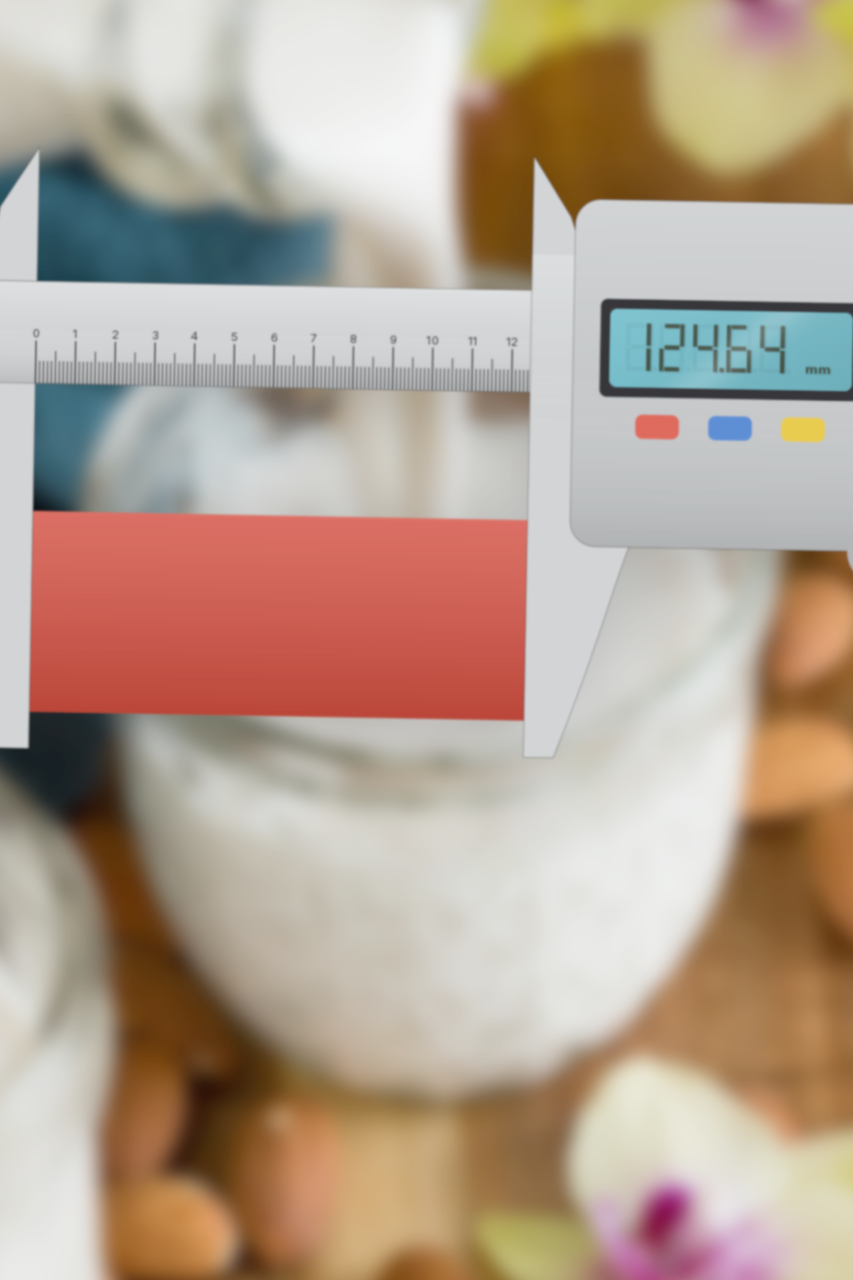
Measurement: 124.64 mm
